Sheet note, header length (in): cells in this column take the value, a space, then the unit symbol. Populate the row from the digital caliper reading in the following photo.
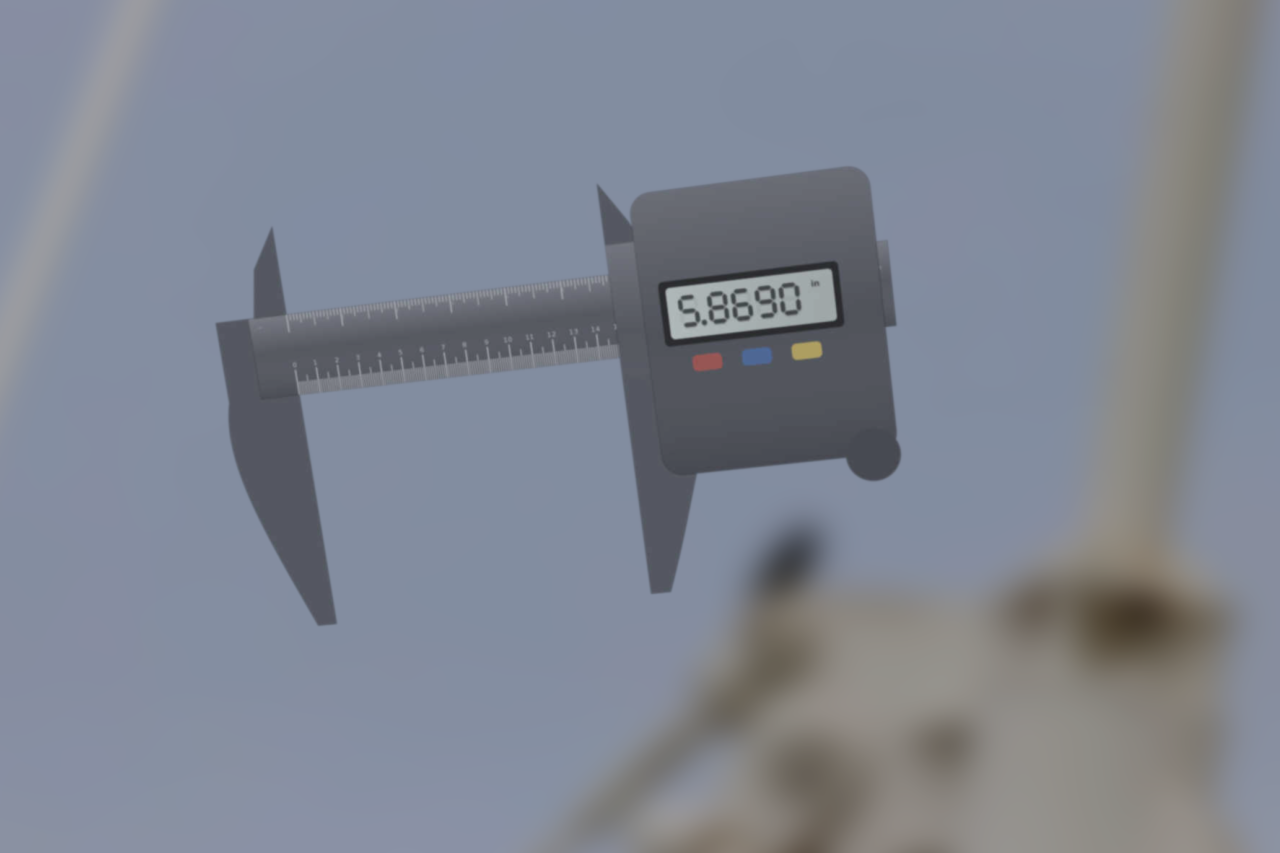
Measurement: 5.8690 in
